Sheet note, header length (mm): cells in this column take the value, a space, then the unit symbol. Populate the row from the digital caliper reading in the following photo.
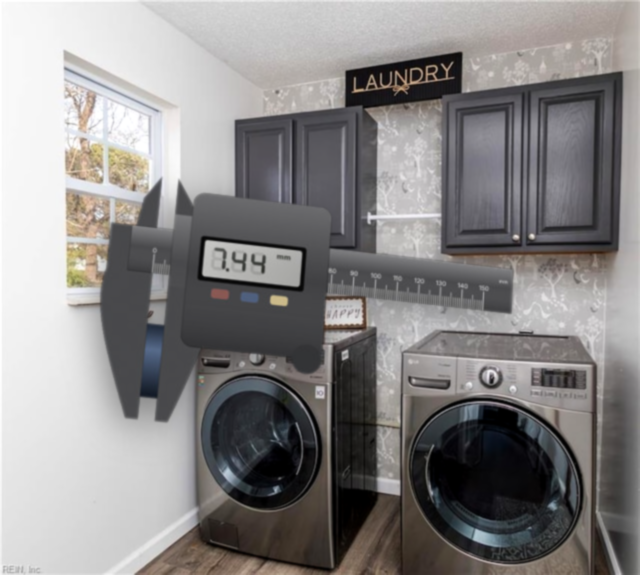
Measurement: 7.44 mm
